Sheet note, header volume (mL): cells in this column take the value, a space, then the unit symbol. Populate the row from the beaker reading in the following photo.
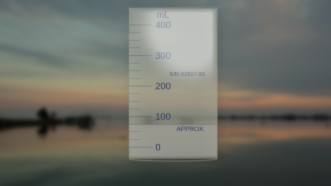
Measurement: 75 mL
